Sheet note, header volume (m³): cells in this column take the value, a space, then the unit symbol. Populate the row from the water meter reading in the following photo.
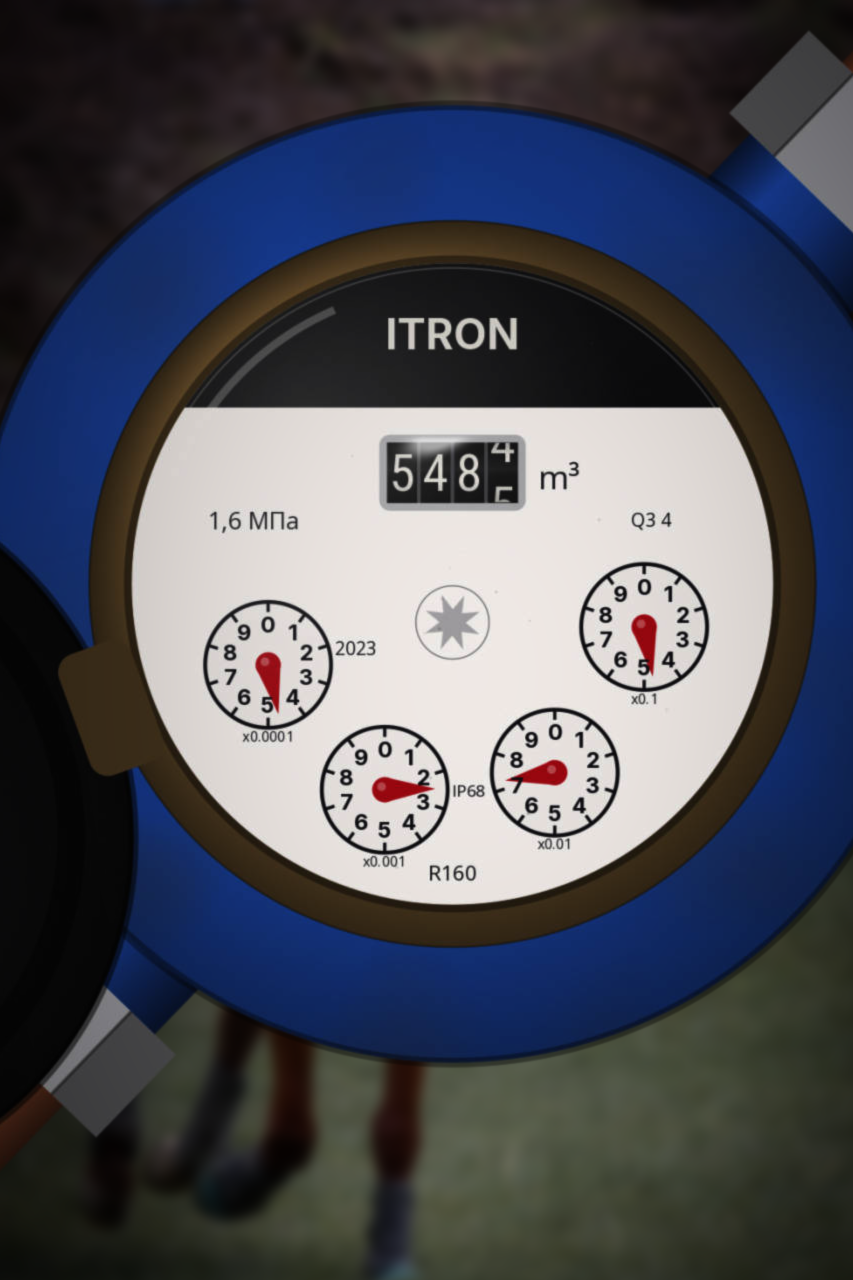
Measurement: 5484.4724 m³
